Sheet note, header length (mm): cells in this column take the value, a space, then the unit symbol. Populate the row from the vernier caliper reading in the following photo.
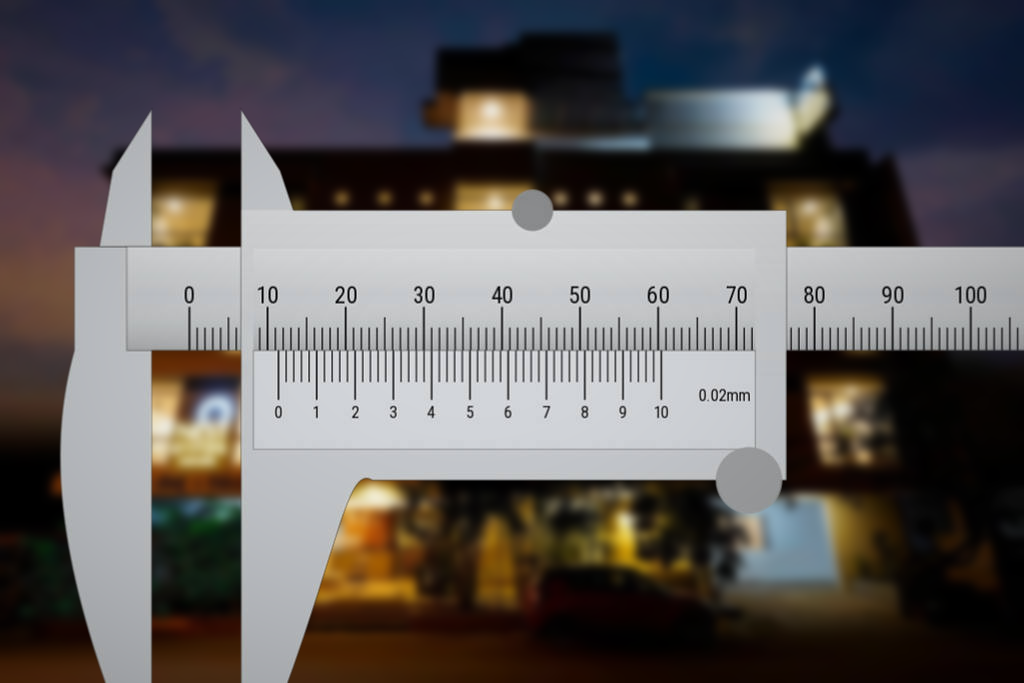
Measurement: 11.4 mm
